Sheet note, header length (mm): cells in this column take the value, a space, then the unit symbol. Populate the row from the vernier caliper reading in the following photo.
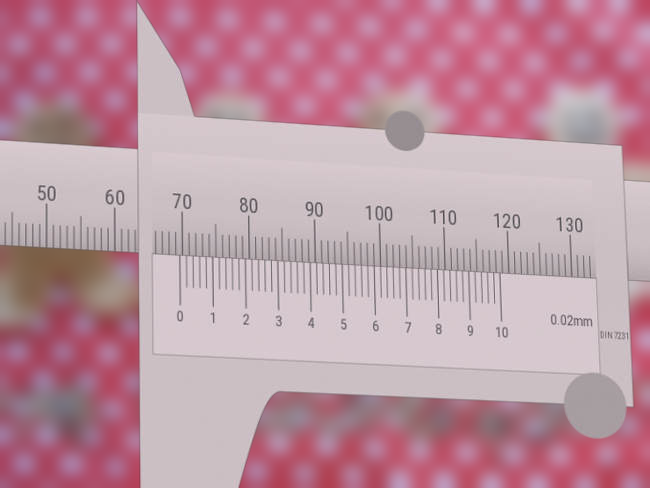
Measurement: 69.6 mm
